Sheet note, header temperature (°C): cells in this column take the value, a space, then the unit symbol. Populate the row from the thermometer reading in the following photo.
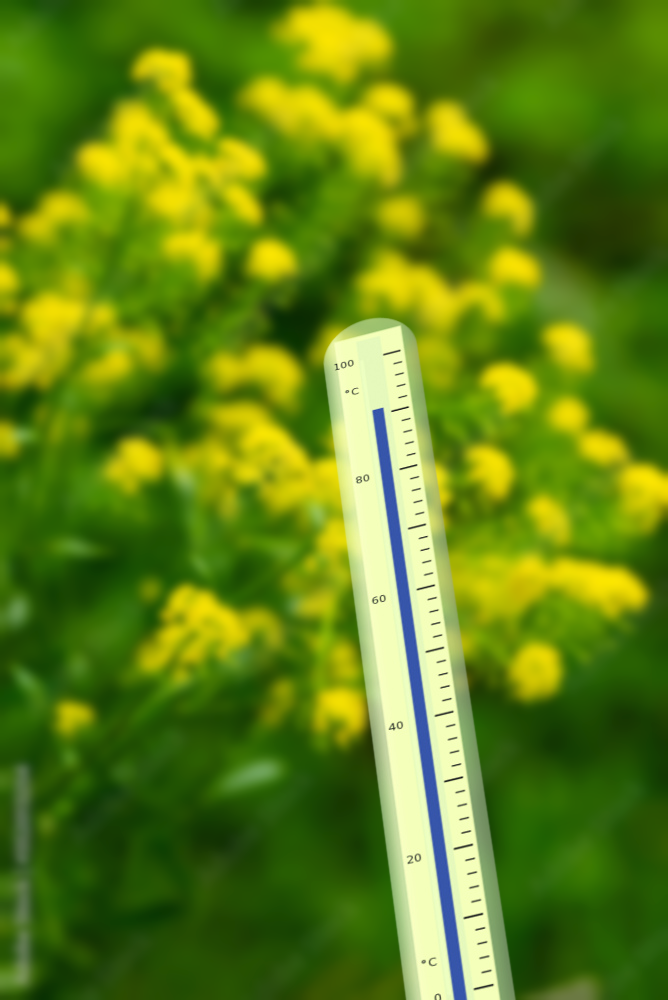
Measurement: 91 °C
